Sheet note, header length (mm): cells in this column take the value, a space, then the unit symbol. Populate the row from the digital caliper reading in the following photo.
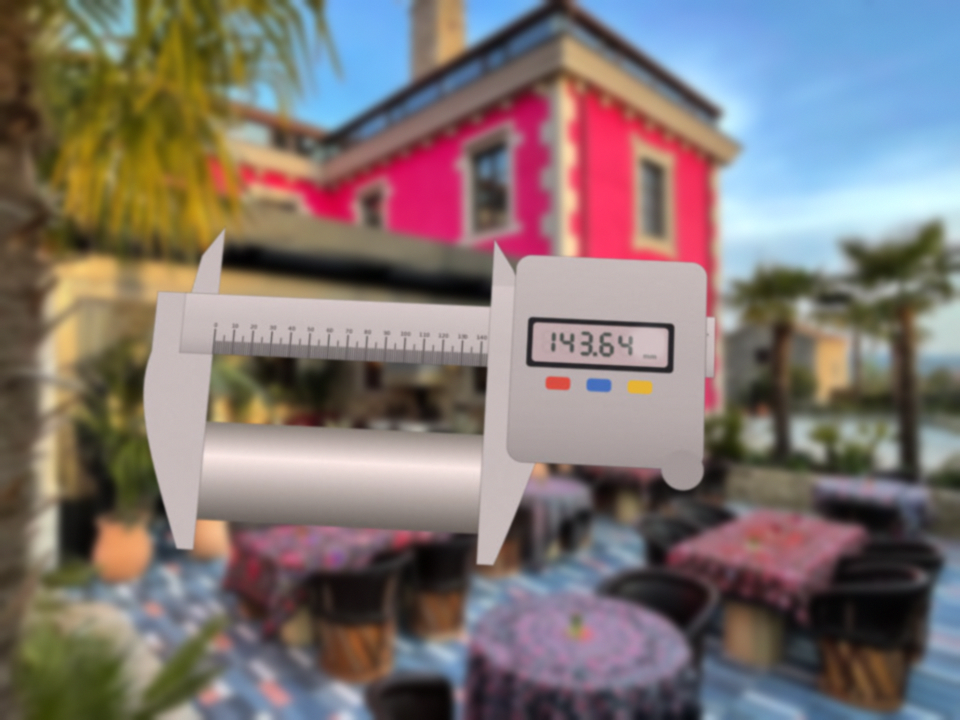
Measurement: 143.64 mm
